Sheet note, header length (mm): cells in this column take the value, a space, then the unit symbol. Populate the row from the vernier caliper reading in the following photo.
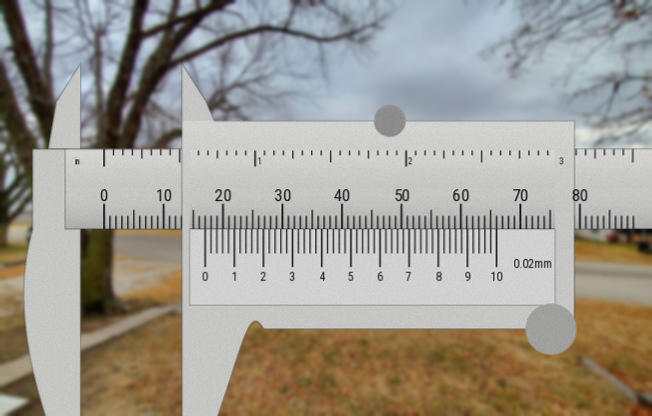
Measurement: 17.0 mm
